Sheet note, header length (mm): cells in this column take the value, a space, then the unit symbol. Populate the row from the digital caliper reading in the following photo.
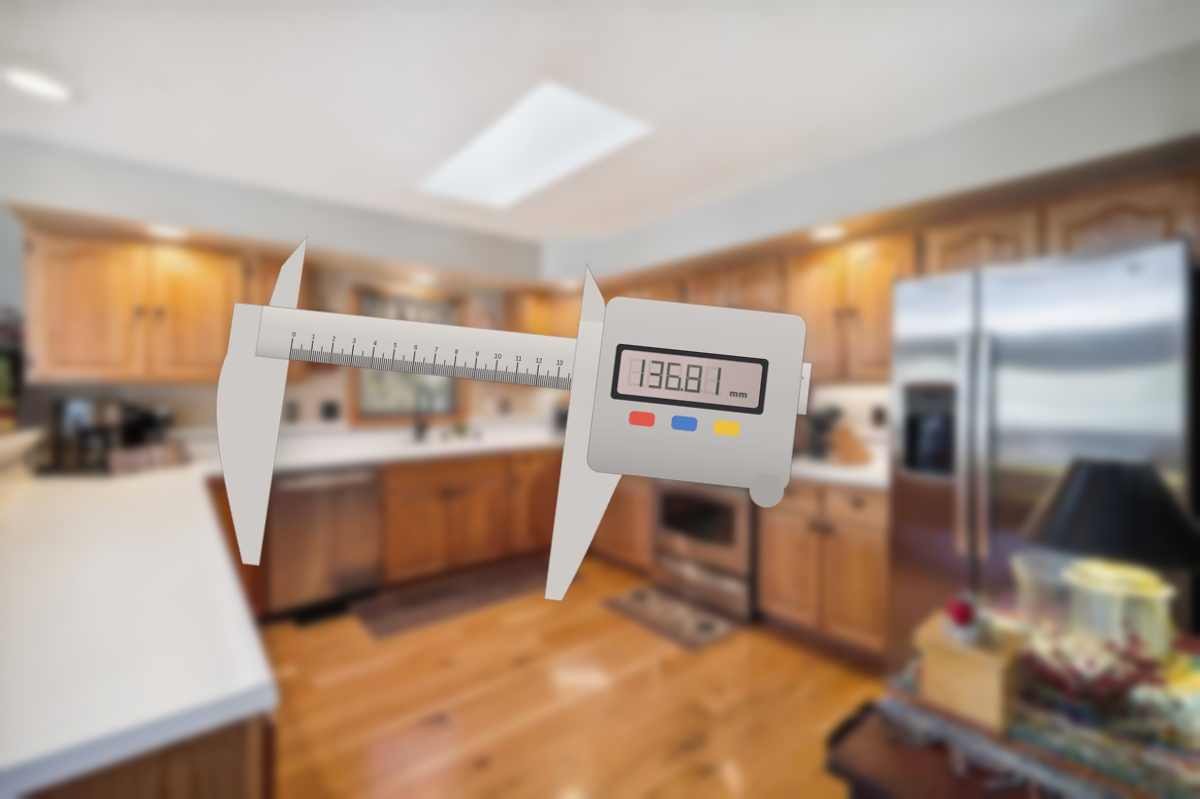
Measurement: 136.81 mm
